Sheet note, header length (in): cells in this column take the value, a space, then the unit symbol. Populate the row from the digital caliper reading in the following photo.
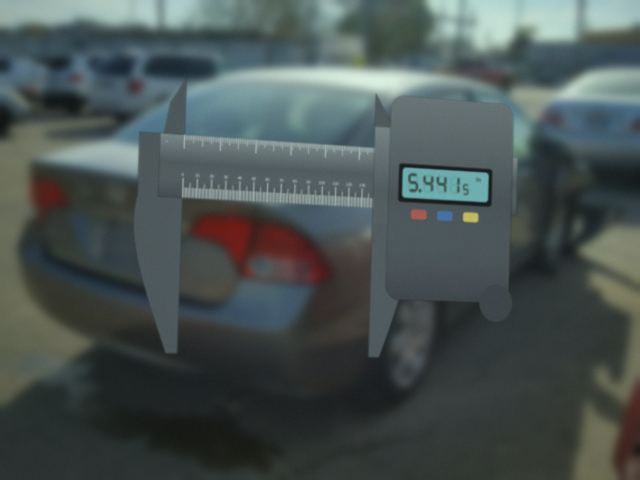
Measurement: 5.4415 in
